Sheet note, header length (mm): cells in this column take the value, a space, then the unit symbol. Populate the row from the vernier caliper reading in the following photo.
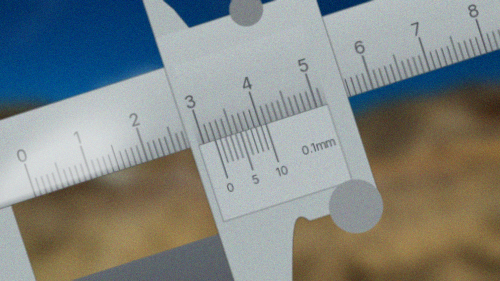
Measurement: 32.0 mm
